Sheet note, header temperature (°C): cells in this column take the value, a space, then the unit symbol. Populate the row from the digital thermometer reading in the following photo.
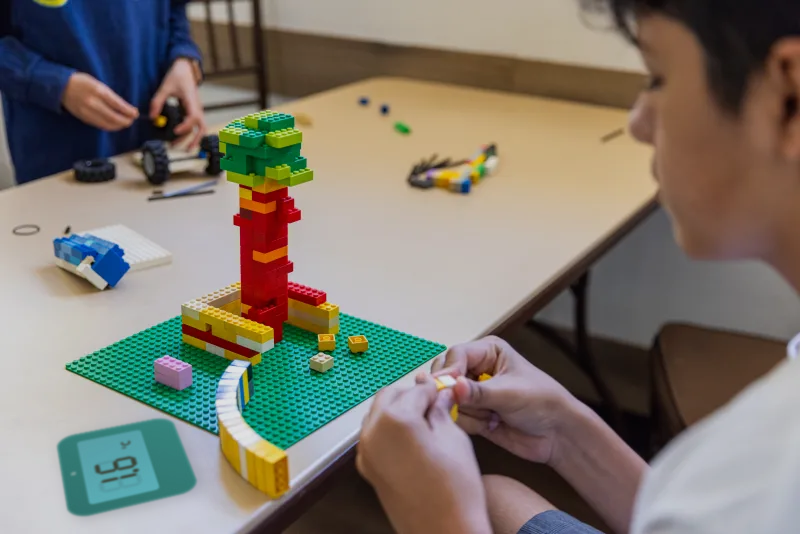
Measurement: 1.6 °C
